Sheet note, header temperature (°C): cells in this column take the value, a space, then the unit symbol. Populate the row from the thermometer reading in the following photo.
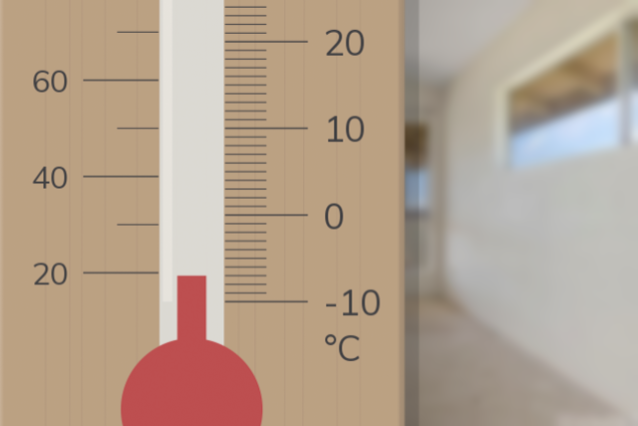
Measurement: -7 °C
